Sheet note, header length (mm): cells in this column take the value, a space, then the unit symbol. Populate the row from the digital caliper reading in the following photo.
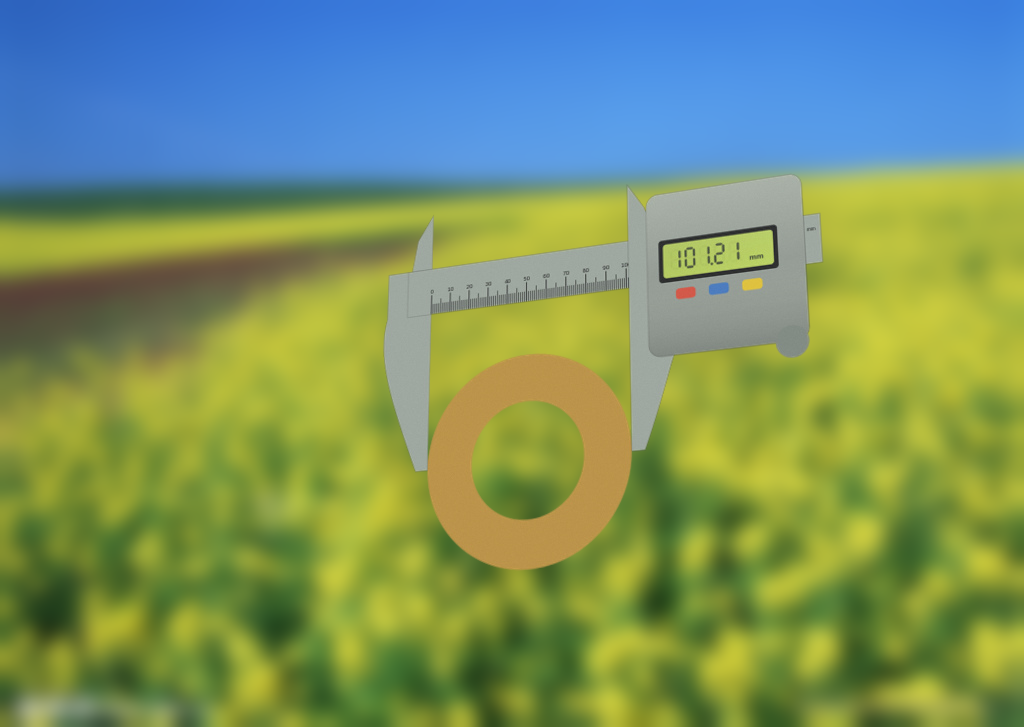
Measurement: 101.21 mm
